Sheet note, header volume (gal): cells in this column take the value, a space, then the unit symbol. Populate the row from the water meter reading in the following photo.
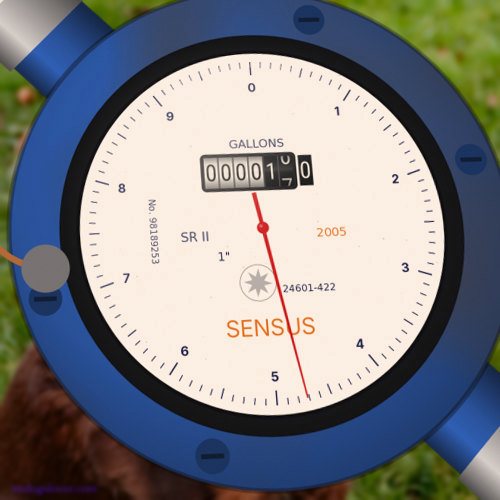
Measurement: 164.7 gal
